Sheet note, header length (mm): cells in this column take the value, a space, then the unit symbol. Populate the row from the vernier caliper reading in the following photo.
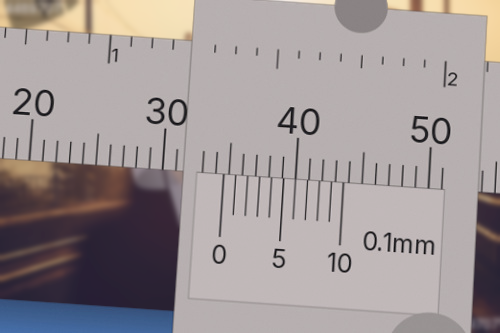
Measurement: 34.6 mm
